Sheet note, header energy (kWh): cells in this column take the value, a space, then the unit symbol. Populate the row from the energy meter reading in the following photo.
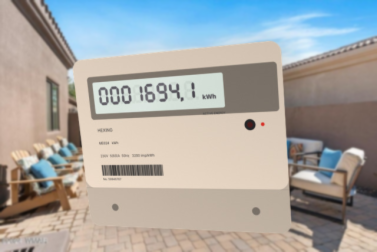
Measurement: 1694.1 kWh
